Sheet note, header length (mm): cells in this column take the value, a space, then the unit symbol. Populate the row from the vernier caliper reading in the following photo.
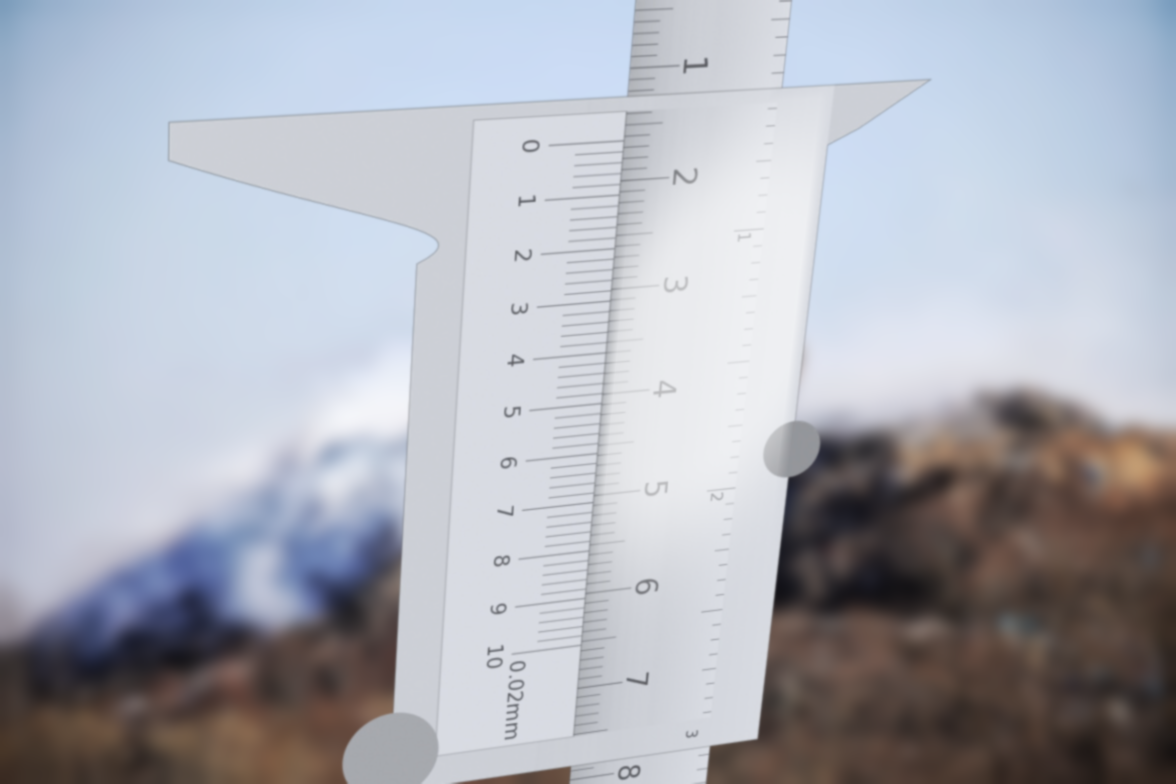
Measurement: 16.4 mm
